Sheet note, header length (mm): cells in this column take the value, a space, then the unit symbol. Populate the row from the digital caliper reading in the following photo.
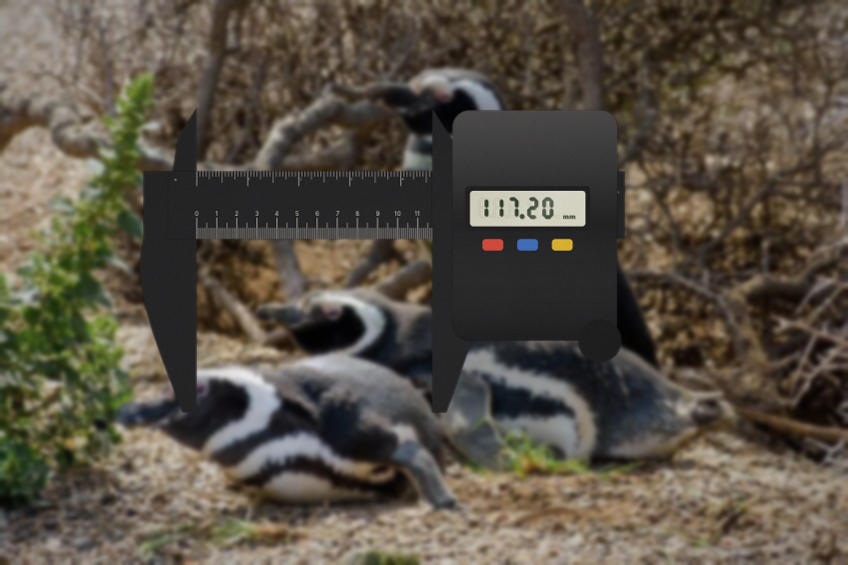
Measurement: 117.20 mm
